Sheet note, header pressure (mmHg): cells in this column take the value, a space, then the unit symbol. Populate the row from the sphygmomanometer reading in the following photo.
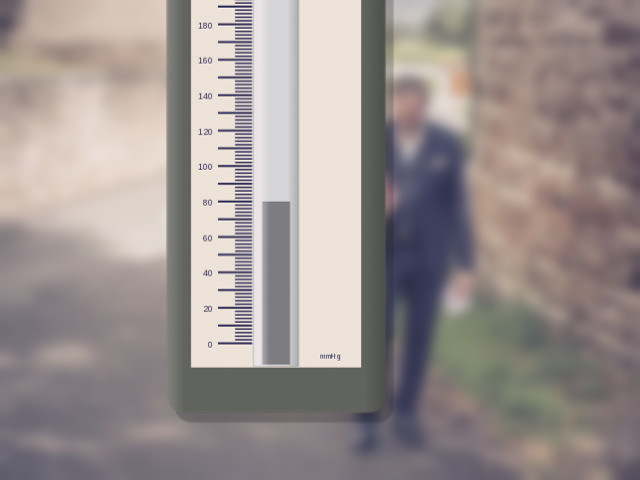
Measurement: 80 mmHg
